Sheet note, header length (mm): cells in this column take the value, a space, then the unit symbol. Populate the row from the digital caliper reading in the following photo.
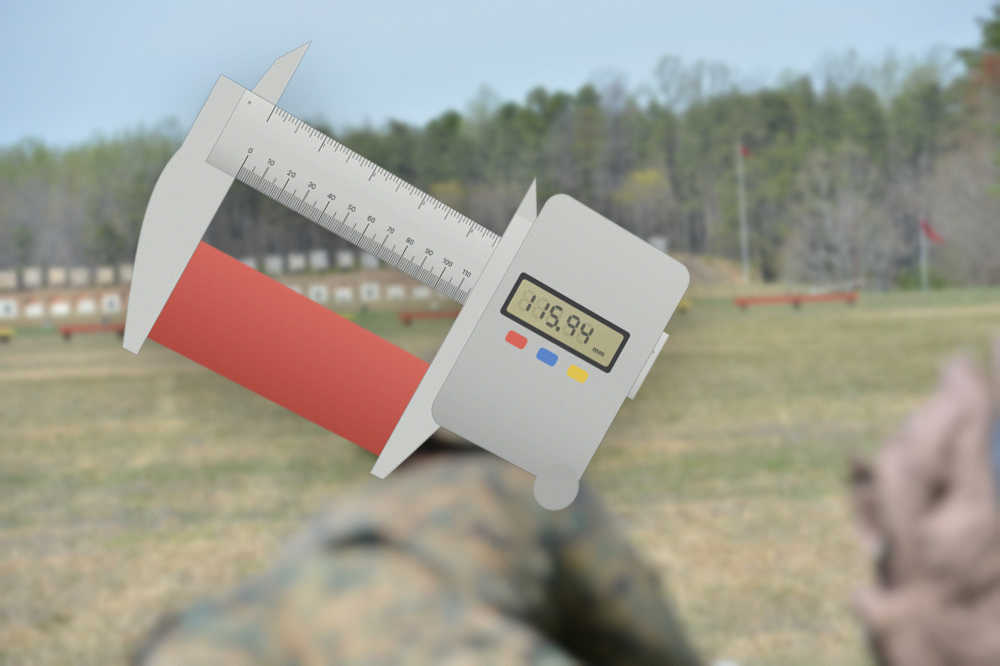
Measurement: 115.94 mm
